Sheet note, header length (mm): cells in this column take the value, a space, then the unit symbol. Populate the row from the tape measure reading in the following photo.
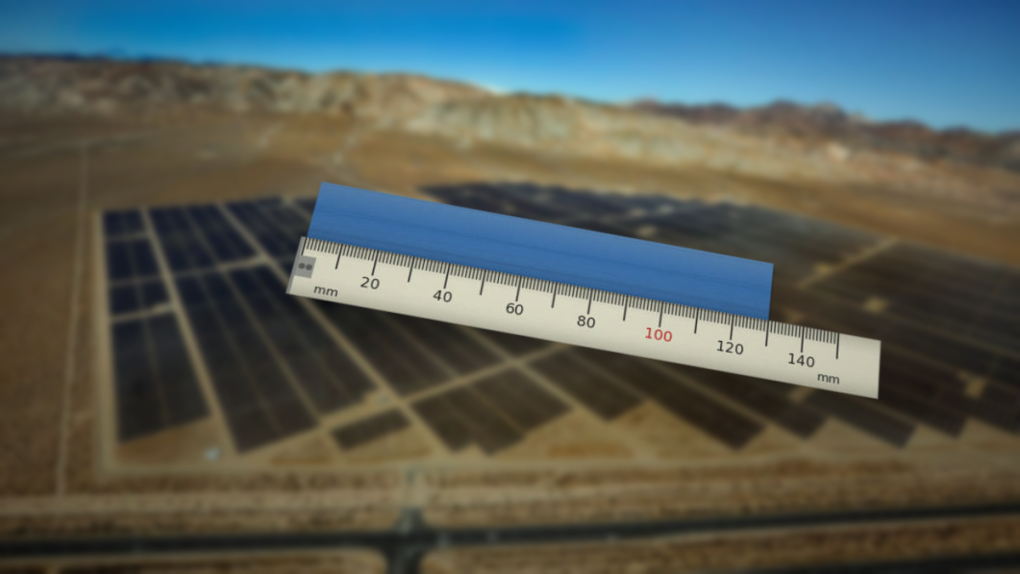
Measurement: 130 mm
